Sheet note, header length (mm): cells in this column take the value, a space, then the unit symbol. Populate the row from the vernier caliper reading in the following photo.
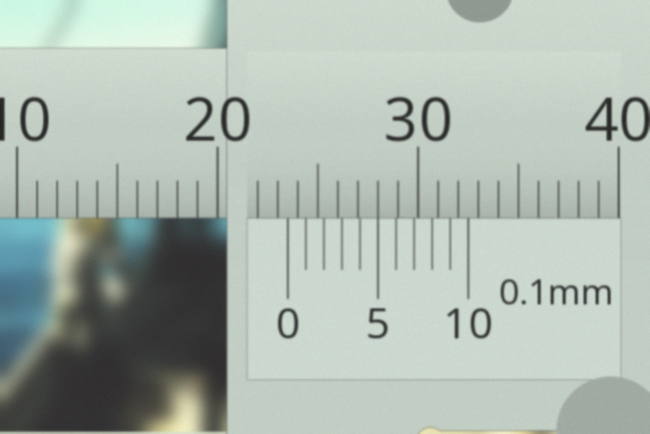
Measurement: 23.5 mm
